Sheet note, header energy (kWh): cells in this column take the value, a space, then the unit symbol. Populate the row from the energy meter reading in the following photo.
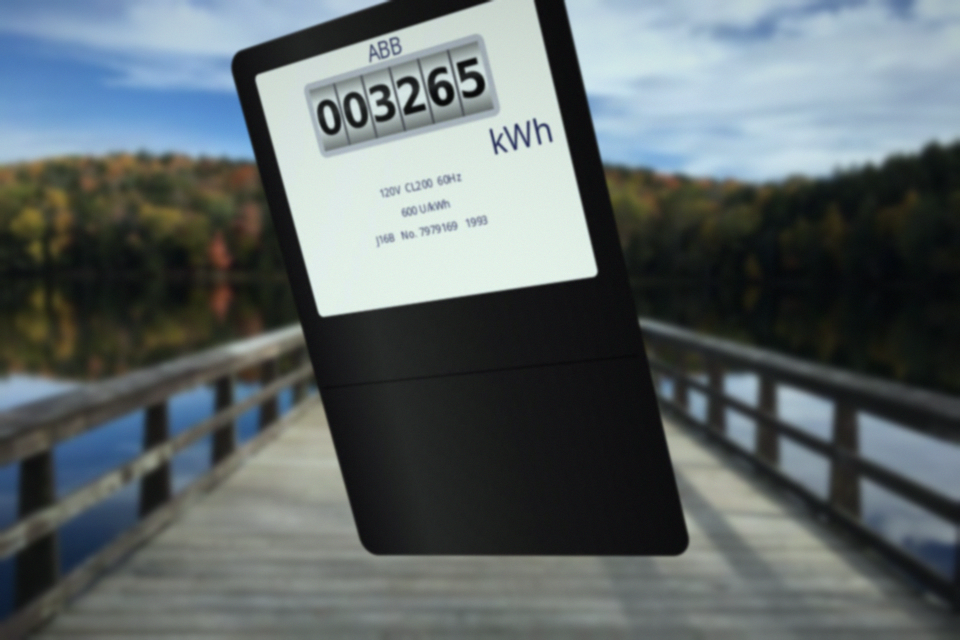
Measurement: 3265 kWh
